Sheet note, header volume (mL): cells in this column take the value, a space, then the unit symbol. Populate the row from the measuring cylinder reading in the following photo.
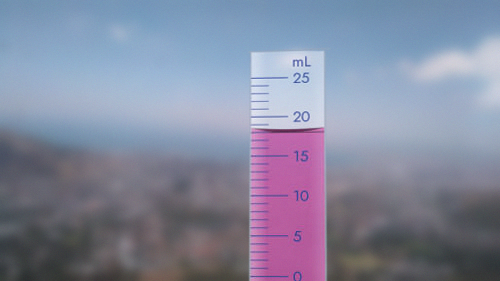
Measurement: 18 mL
